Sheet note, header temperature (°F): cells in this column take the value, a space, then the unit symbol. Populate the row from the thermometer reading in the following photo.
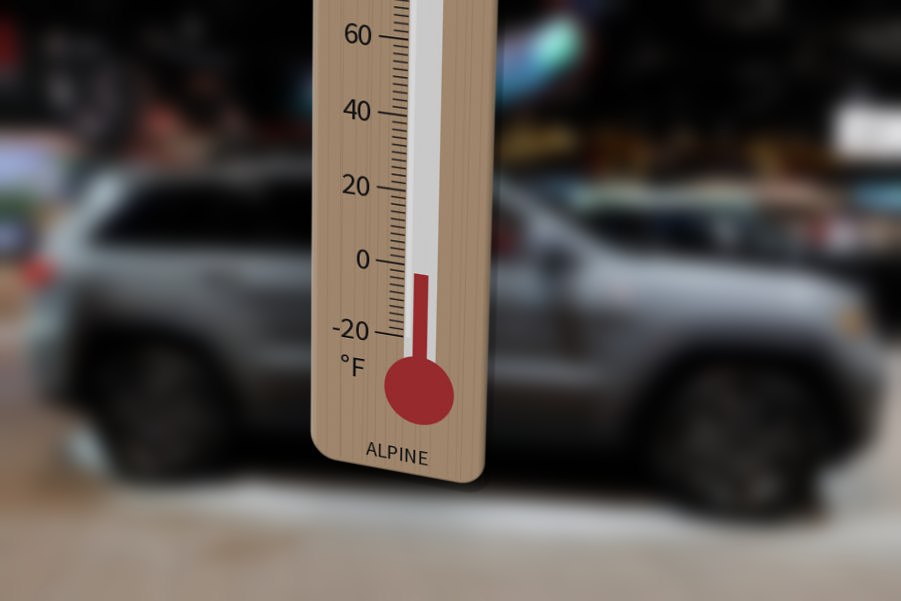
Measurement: -2 °F
